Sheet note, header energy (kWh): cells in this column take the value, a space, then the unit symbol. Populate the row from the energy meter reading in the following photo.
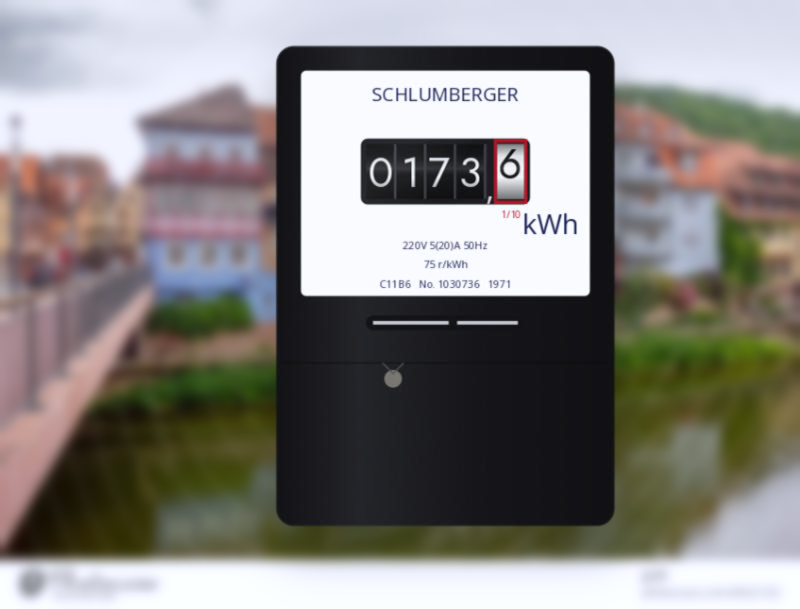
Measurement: 173.6 kWh
